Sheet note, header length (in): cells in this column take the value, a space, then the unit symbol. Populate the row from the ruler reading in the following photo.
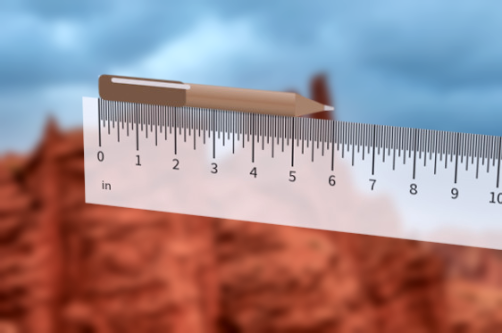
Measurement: 6 in
